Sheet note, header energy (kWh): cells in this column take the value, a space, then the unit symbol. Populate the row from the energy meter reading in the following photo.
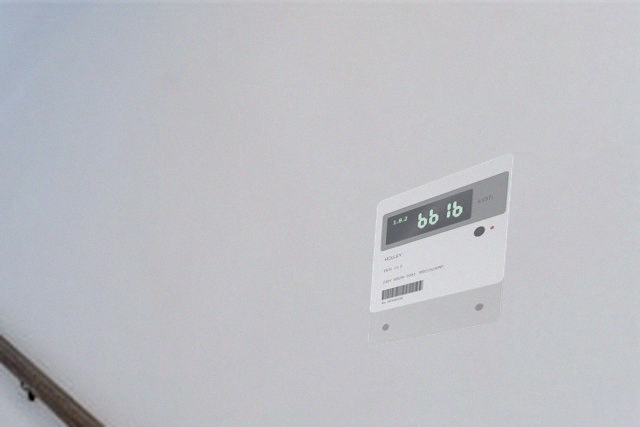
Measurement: 6616 kWh
